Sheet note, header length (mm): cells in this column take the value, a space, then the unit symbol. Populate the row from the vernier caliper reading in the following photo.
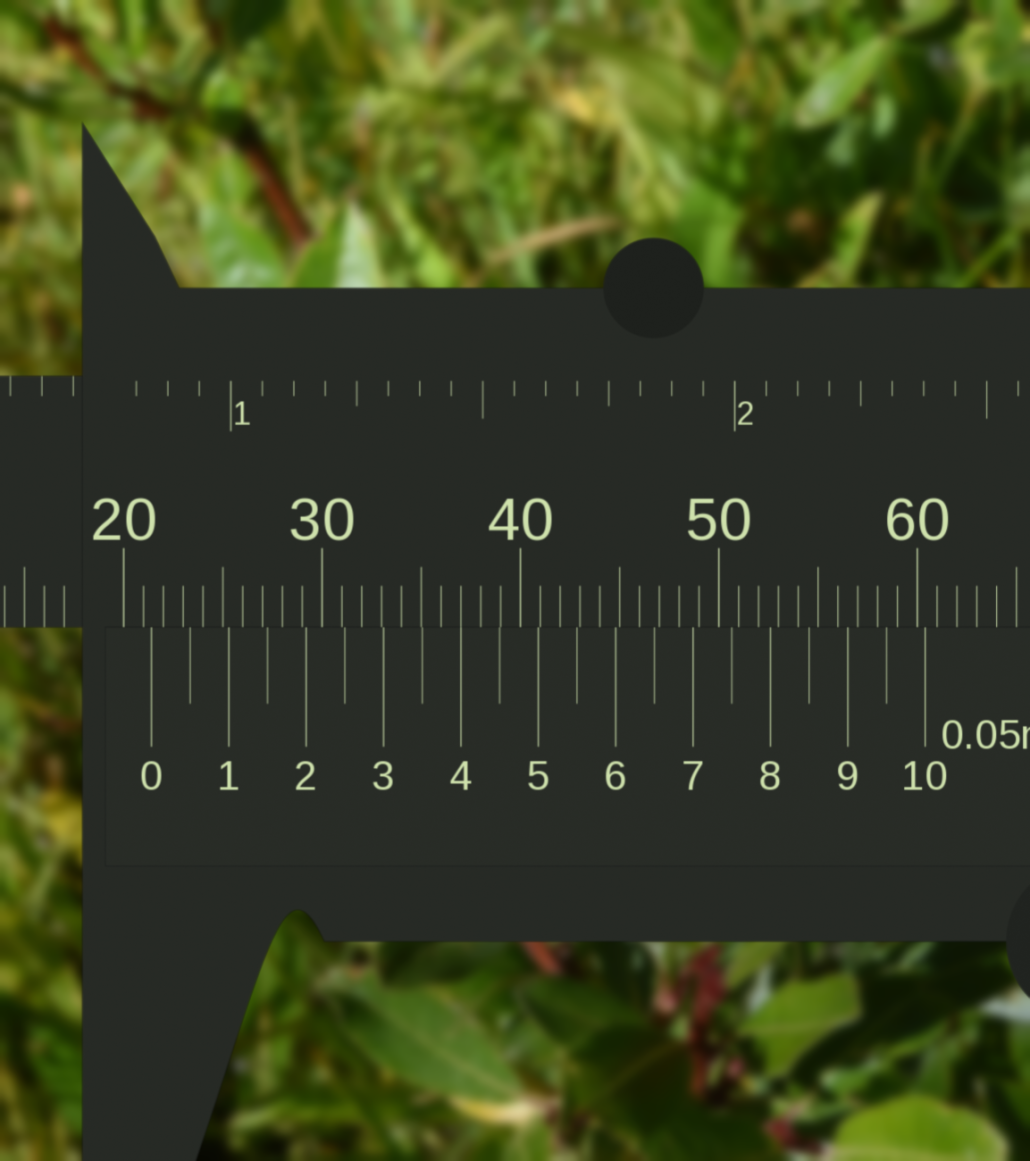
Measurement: 21.4 mm
